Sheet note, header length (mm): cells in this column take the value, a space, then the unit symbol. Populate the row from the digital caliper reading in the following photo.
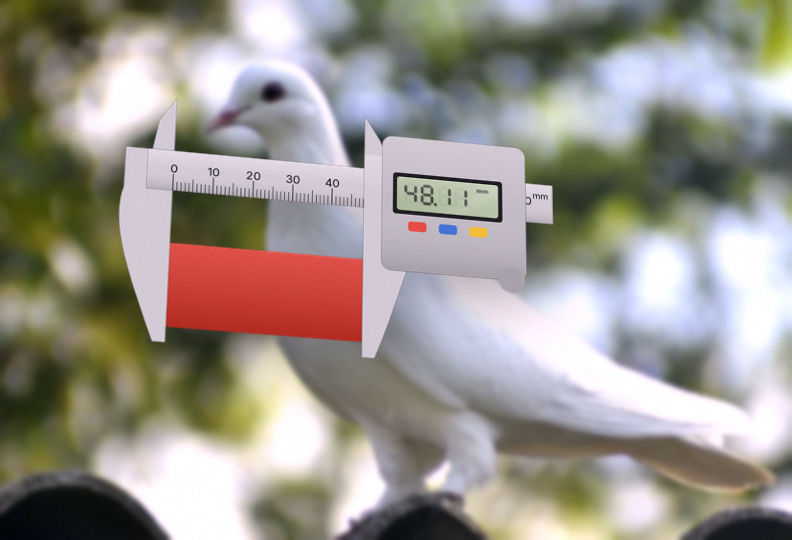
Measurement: 48.11 mm
